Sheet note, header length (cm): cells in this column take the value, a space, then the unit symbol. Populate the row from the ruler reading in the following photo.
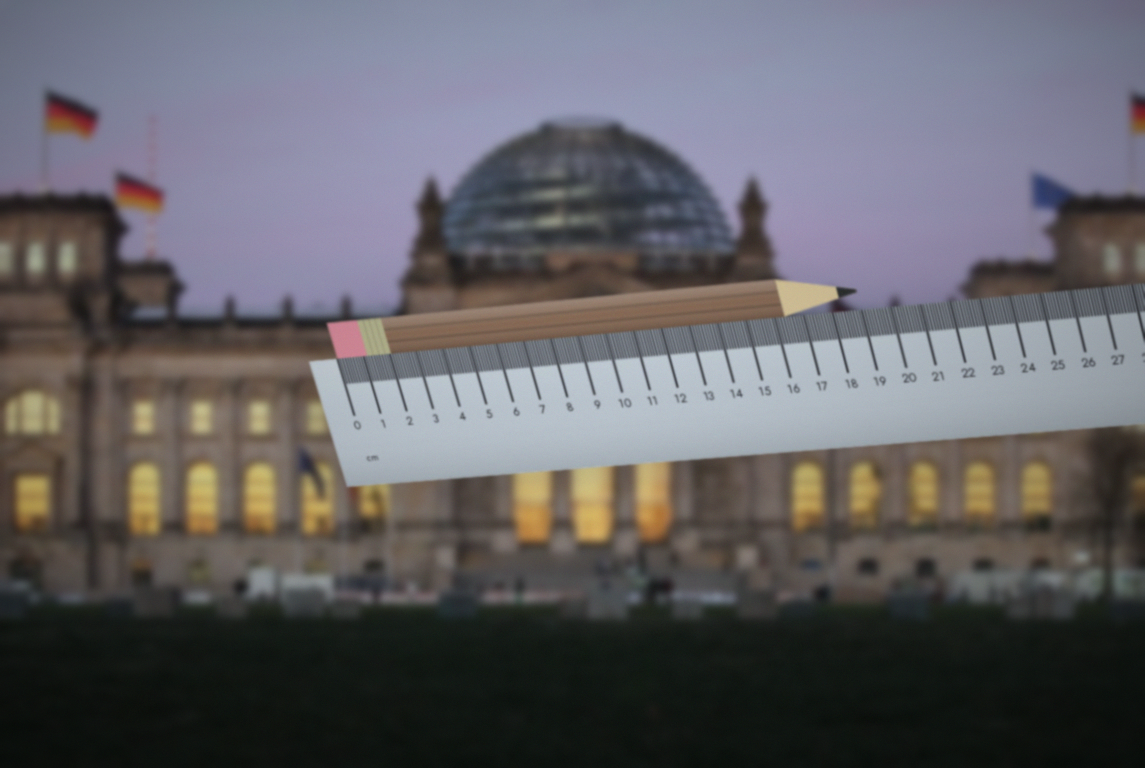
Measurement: 19 cm
